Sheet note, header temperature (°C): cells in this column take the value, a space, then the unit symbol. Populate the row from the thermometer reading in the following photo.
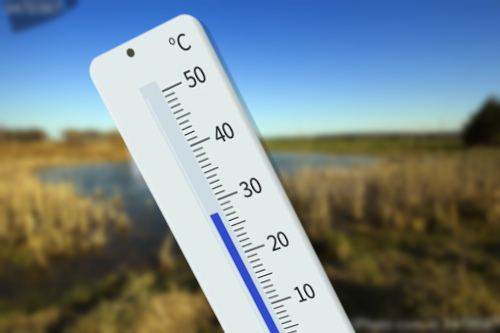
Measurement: 28 °C
